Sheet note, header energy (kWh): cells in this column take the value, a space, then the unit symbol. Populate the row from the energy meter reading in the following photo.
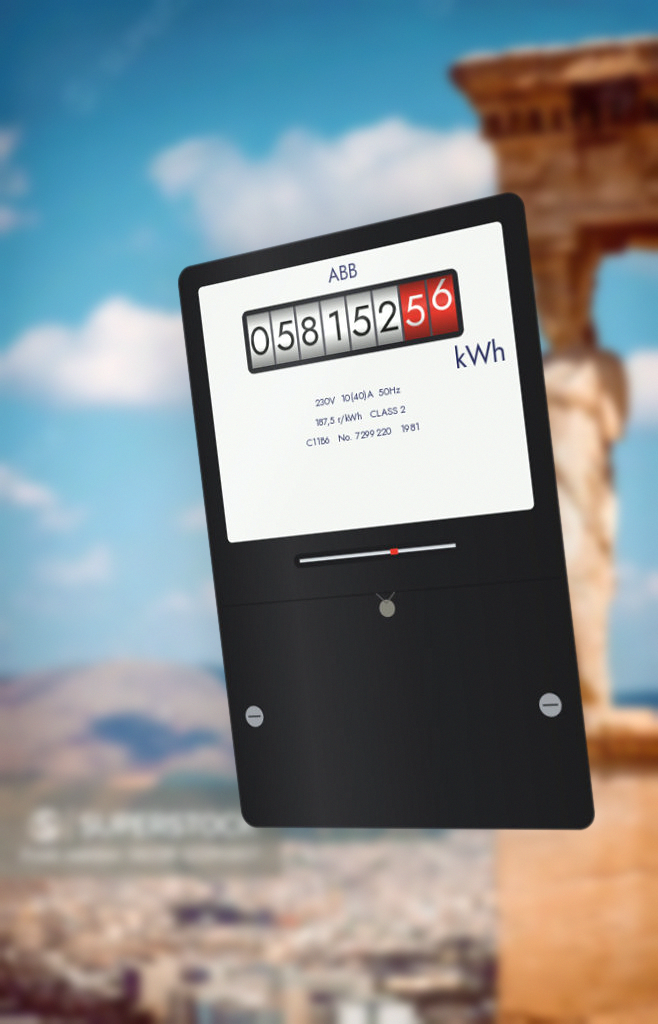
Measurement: 58152.56 kWh
